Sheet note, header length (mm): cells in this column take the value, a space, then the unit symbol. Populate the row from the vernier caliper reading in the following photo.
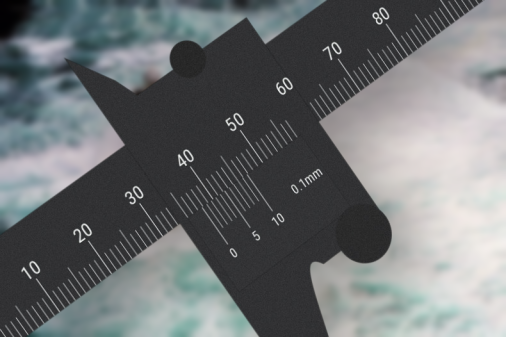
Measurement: 37.8 mm
